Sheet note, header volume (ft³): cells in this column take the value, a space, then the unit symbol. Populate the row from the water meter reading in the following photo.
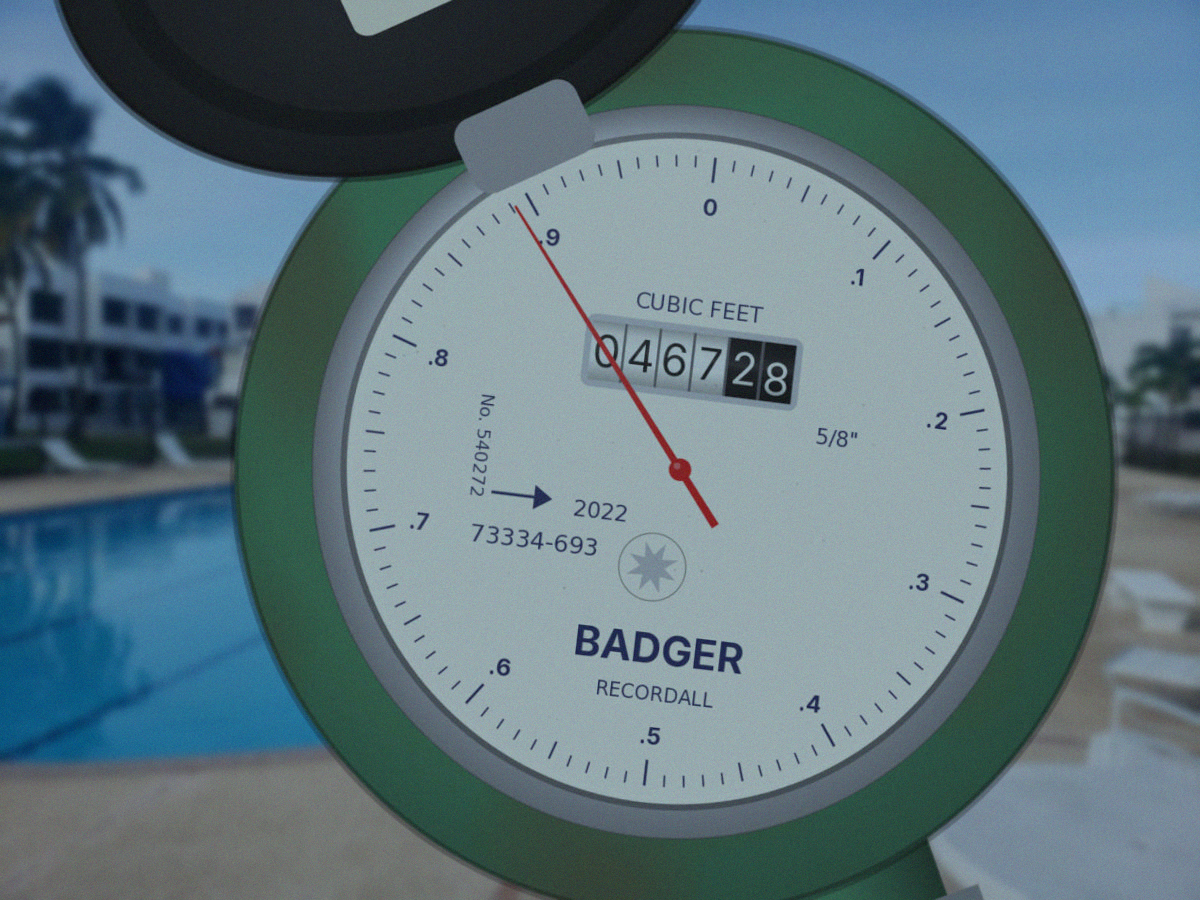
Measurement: 46727.89 ft³
